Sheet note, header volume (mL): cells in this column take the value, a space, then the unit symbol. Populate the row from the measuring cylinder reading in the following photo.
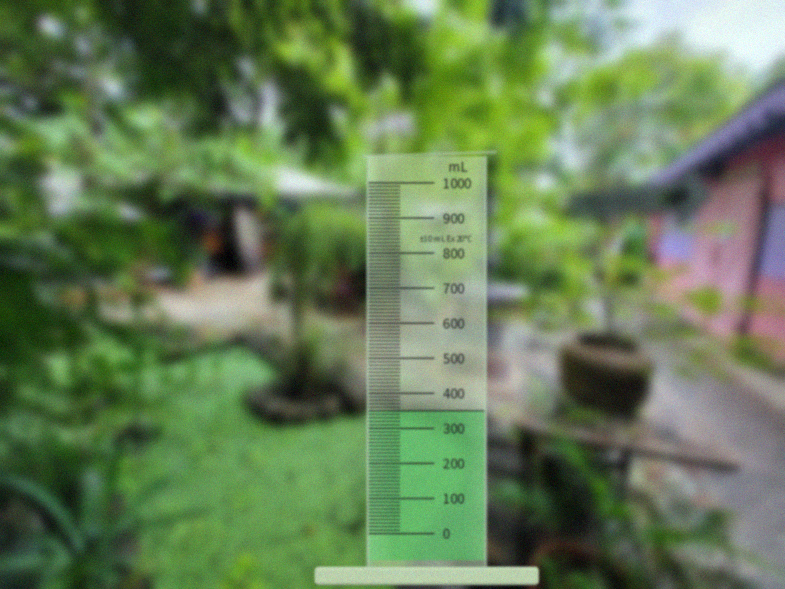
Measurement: 350 mL
